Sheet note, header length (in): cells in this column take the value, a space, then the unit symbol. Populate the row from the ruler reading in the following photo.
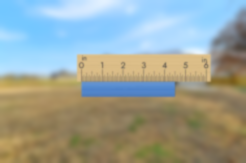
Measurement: 4.5 in
